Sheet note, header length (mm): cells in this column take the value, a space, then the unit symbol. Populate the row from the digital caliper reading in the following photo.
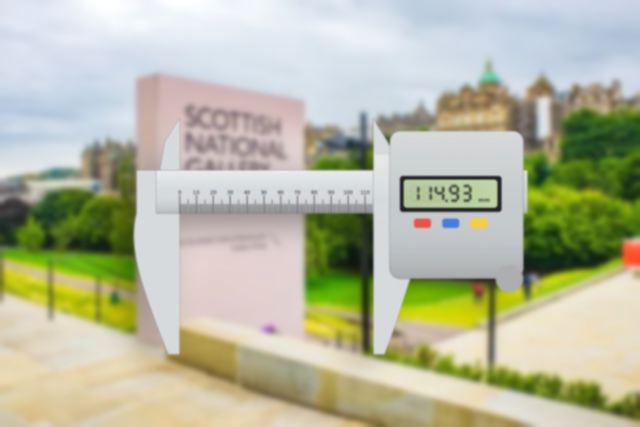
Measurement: 114.93 mm
